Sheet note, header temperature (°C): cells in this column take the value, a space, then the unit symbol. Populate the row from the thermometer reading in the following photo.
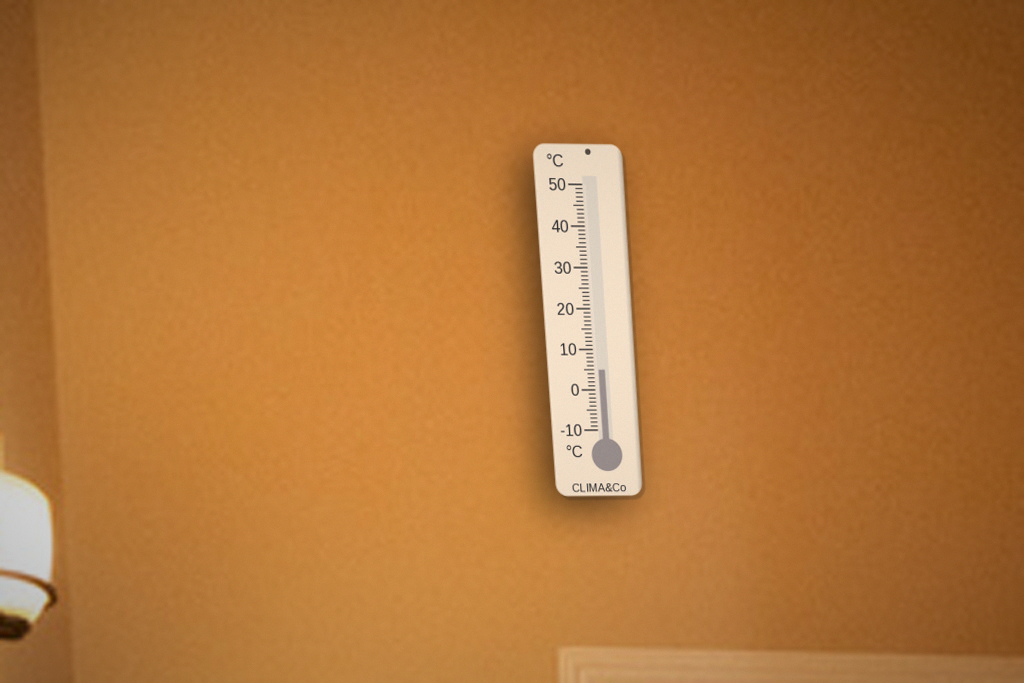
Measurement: 5 °C
